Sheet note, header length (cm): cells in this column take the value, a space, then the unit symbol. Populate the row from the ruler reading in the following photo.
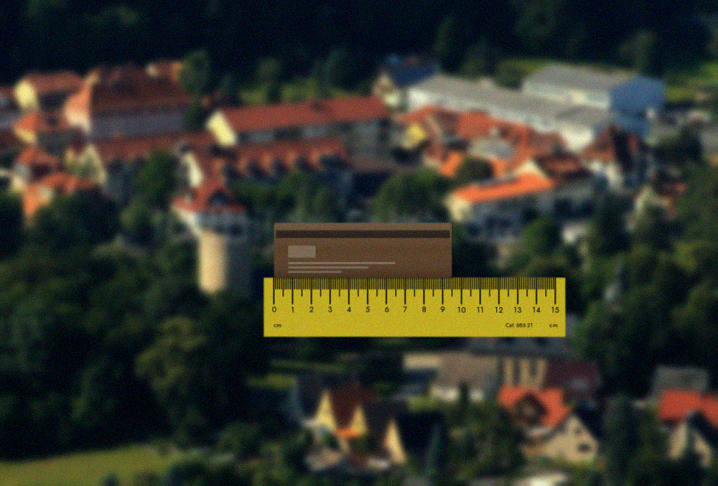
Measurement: 9.5 cm
